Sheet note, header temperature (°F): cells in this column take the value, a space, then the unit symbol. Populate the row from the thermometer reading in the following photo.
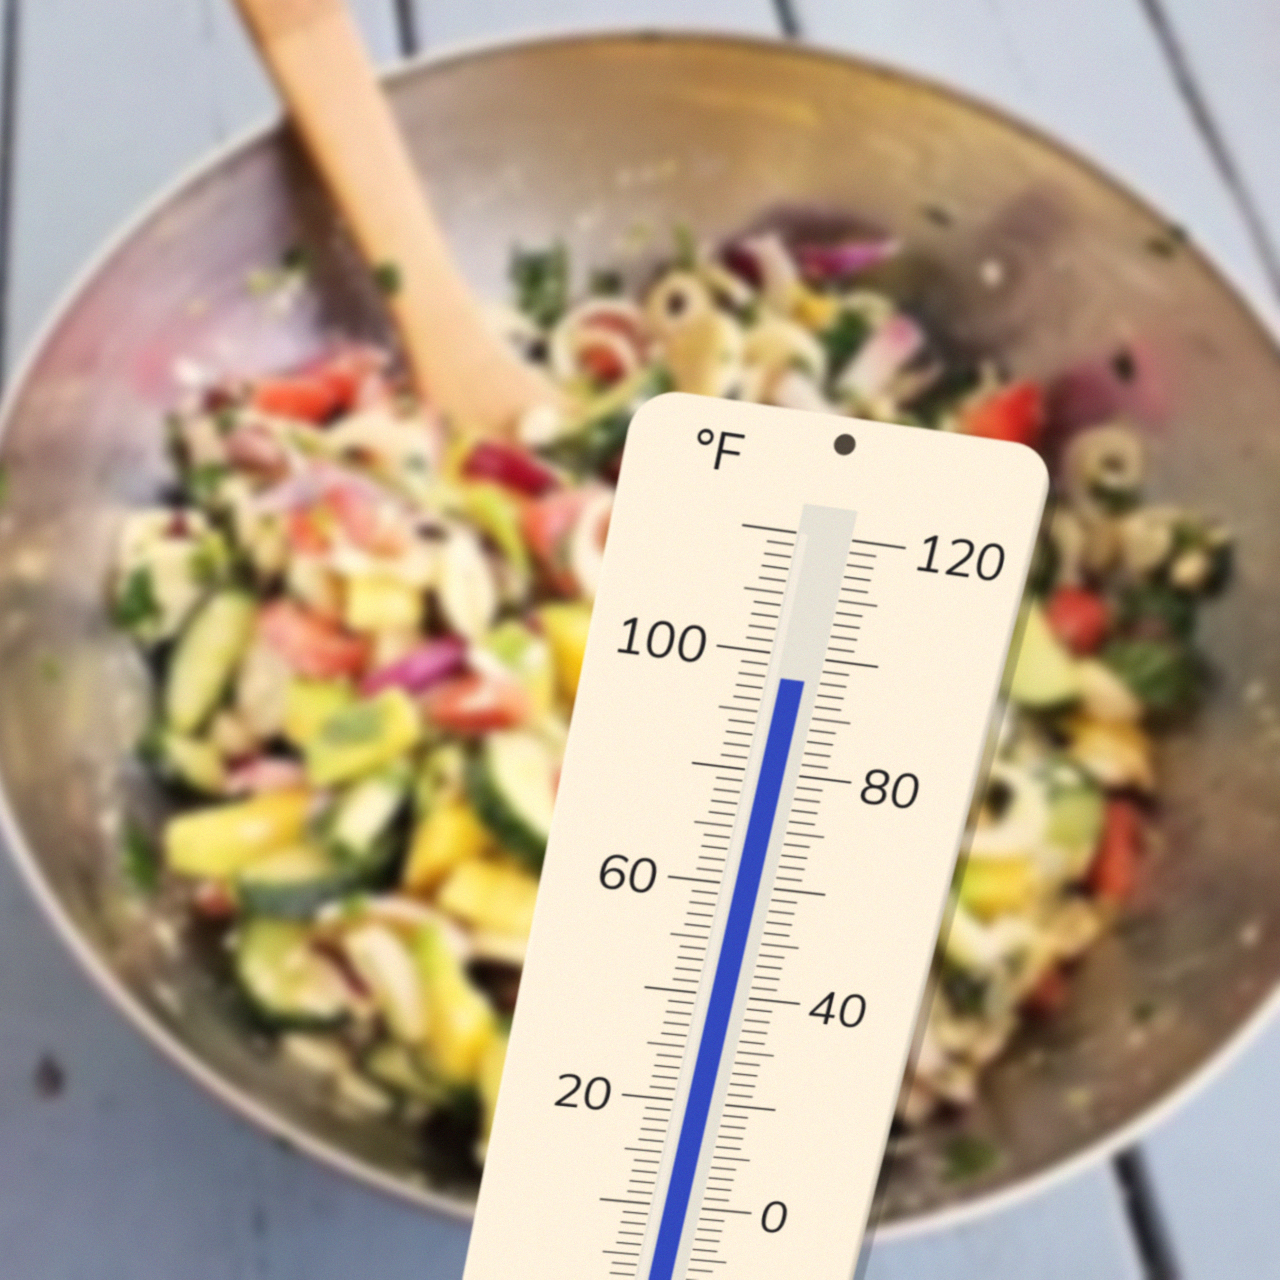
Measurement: 96 °F
